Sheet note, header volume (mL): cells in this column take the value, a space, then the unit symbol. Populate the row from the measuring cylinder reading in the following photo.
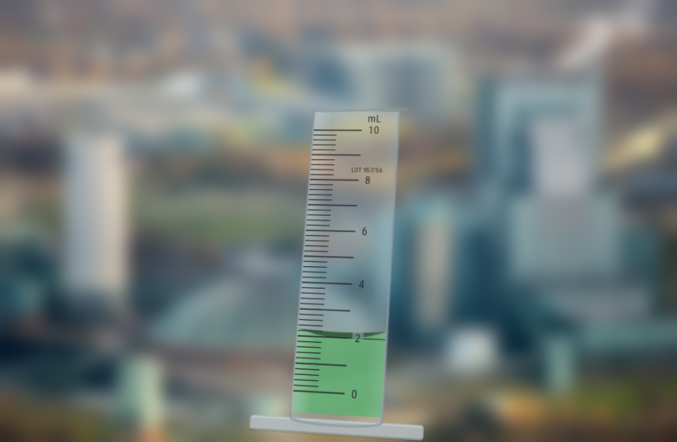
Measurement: 2 mL
